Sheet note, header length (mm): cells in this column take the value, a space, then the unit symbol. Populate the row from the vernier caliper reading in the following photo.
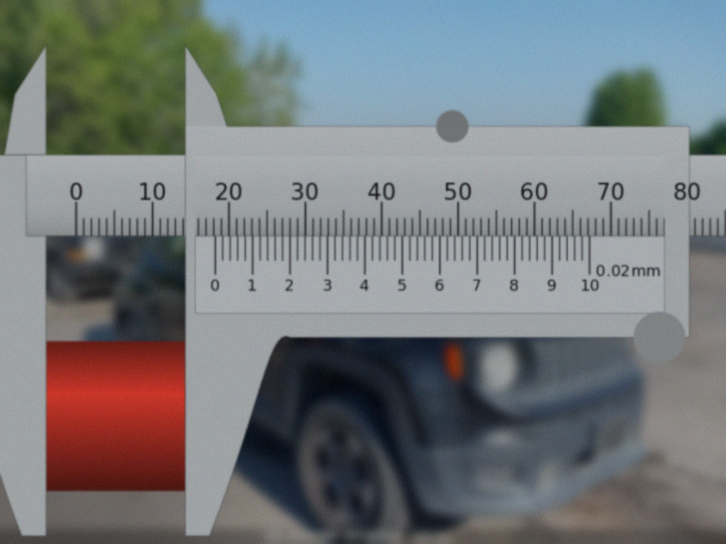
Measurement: 18.2 mm
